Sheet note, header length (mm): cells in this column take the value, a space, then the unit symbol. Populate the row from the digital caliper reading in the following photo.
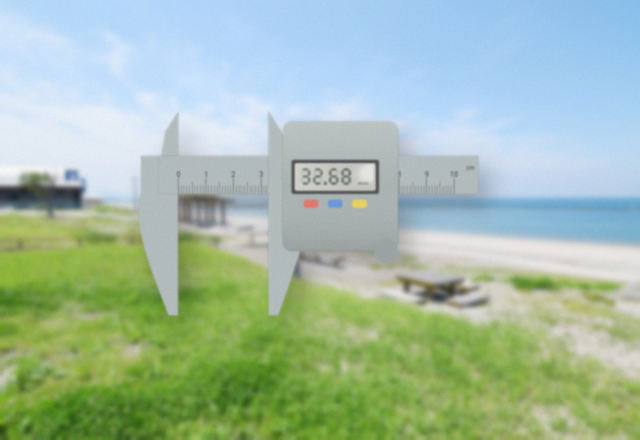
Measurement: 32.68 mm
